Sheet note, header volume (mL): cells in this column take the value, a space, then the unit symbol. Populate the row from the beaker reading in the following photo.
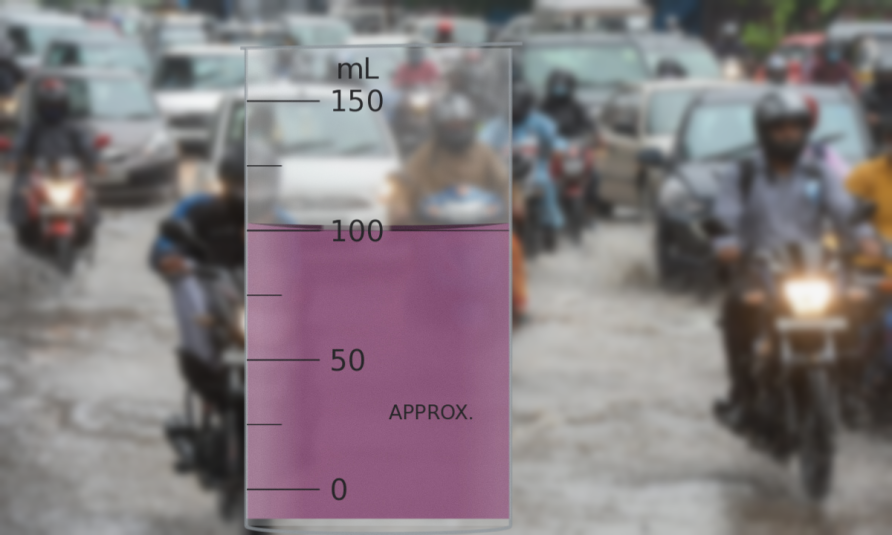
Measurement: 100 mL
